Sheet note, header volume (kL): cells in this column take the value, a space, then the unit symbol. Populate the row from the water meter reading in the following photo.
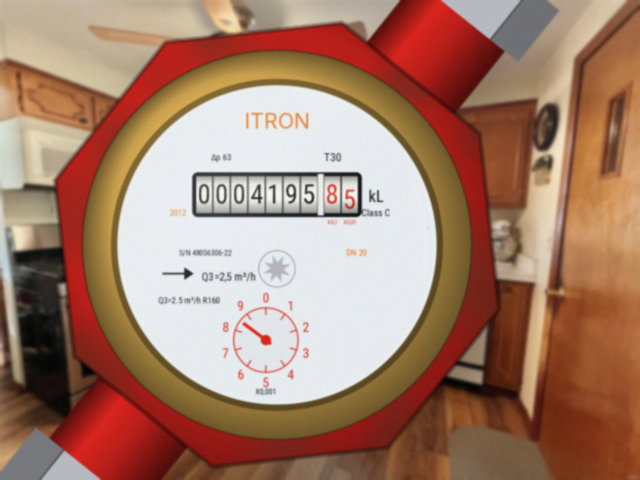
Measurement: 4195.848 kL
